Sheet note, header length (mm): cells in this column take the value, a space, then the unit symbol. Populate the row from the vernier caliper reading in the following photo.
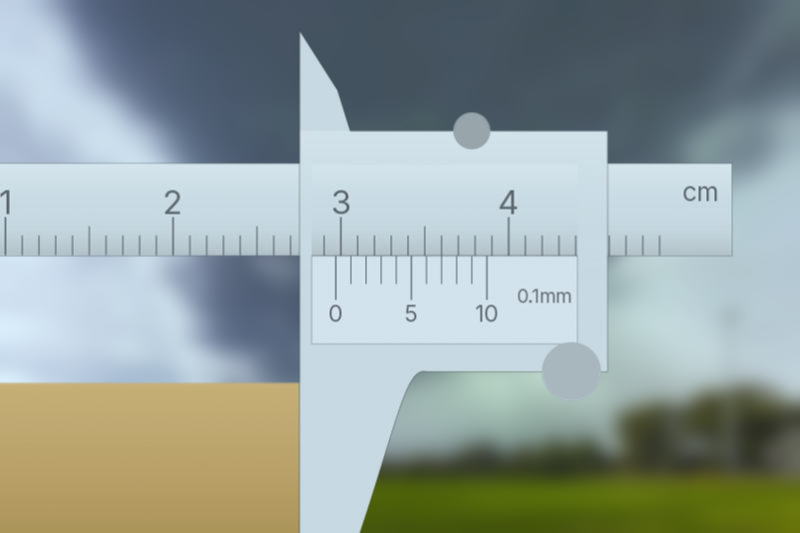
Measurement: 29.7 mm
